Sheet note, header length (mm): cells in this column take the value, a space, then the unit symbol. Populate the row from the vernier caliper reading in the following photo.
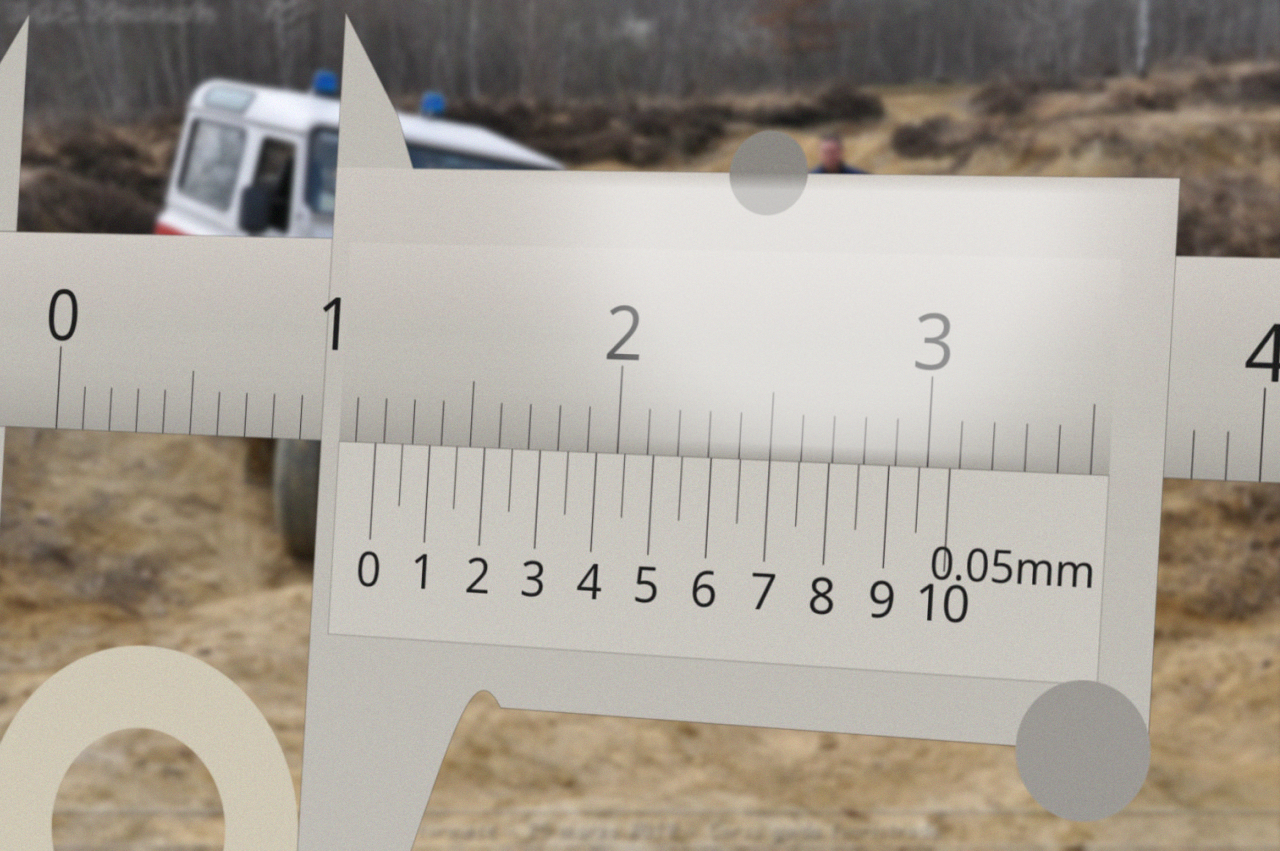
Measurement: 11.70 mm
